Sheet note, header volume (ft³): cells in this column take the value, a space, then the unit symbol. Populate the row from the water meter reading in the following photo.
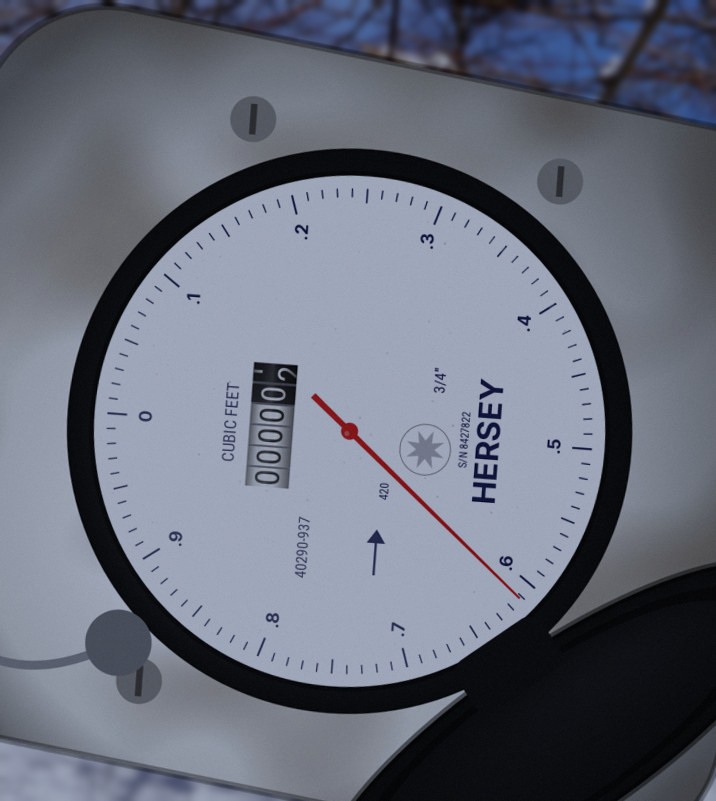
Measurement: 1.61 ft³
